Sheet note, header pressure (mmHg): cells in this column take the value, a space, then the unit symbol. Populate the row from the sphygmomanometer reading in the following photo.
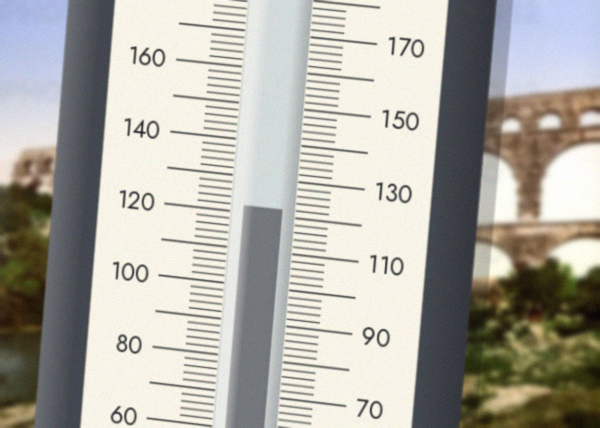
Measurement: 122 mmHg
